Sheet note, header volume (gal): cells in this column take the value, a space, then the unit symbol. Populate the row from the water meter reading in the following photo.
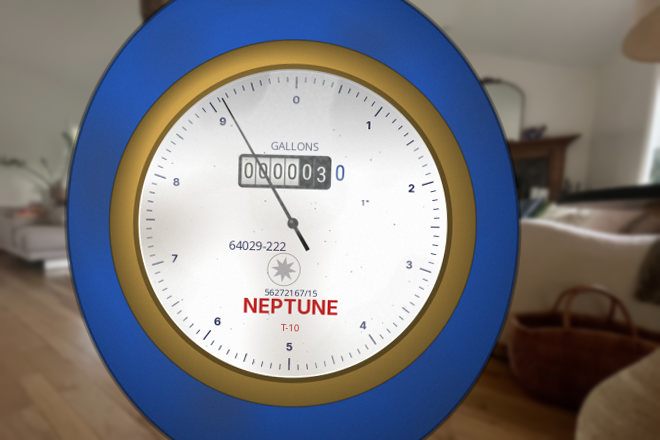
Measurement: 29.1 gal
